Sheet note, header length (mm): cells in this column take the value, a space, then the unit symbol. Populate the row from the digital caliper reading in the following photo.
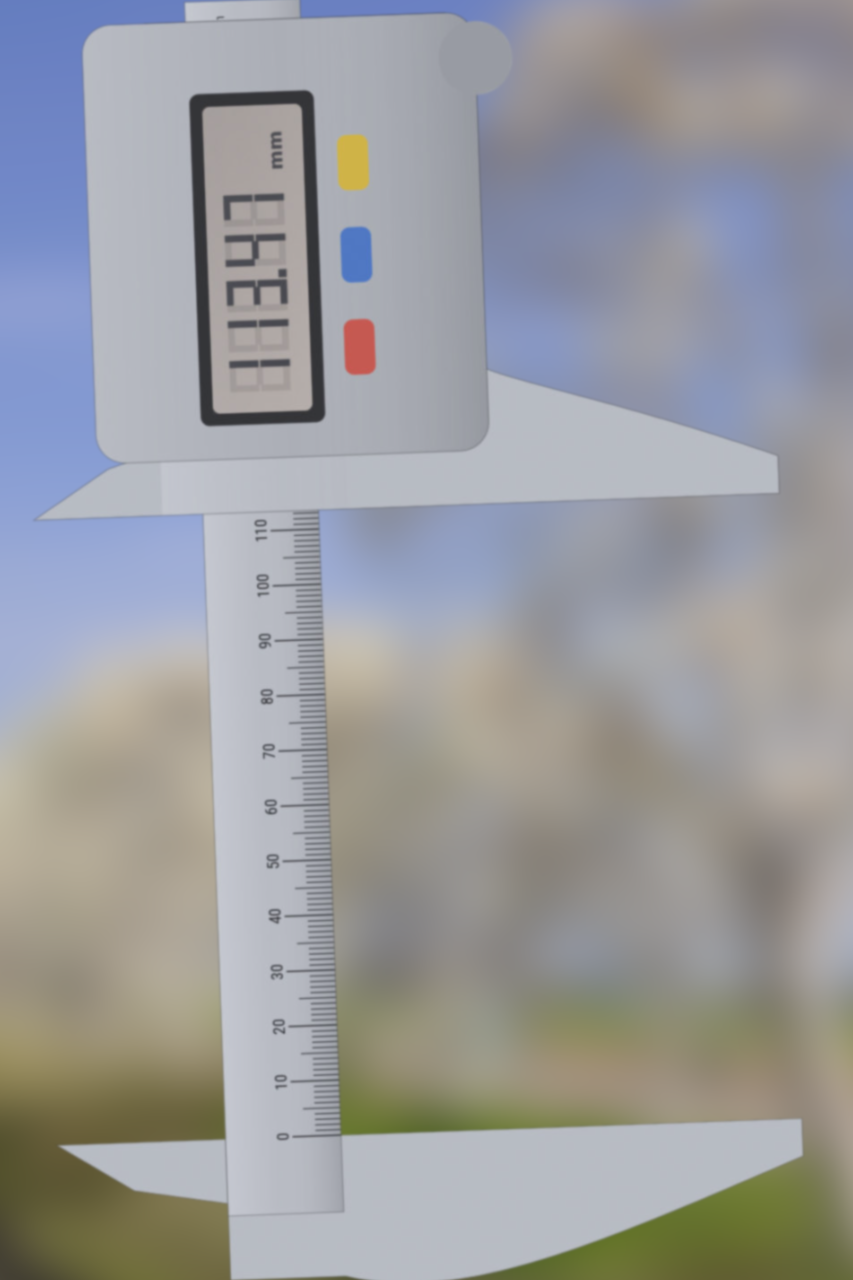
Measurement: 113.47 mm
